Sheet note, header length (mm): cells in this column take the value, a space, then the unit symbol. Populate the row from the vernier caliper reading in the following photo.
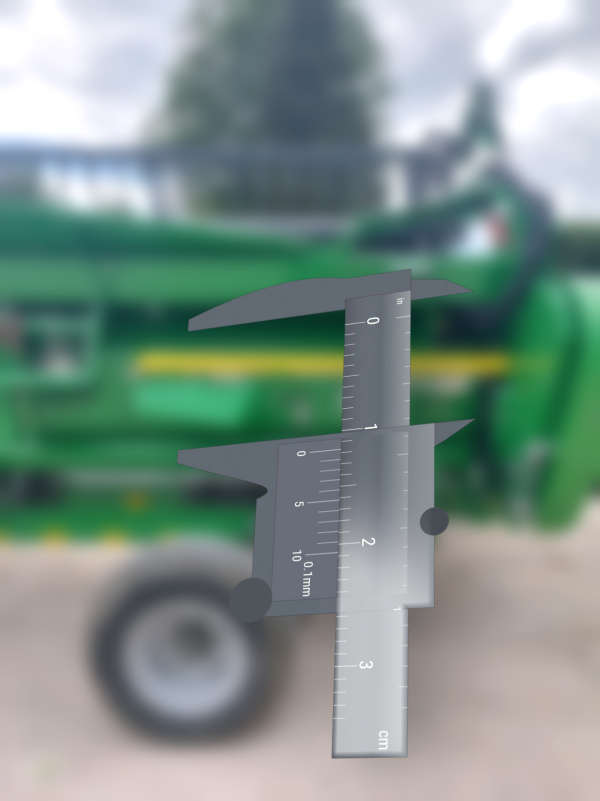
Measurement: 11.7 mm
